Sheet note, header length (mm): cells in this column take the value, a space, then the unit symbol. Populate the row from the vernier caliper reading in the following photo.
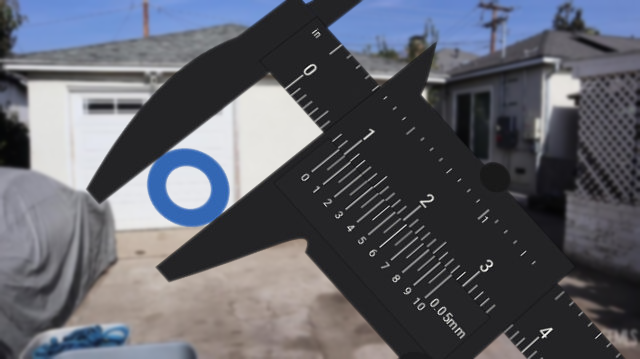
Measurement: 9.2 mm
